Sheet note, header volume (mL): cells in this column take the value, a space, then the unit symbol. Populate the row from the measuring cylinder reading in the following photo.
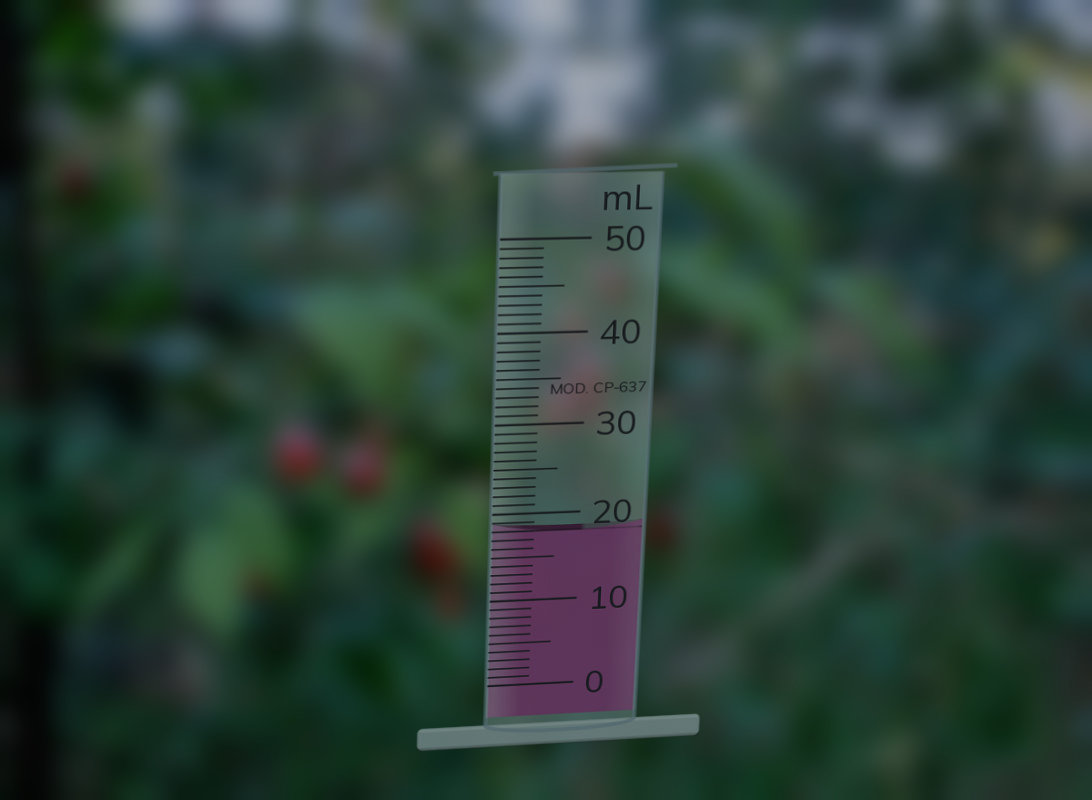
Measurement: 18 mL
